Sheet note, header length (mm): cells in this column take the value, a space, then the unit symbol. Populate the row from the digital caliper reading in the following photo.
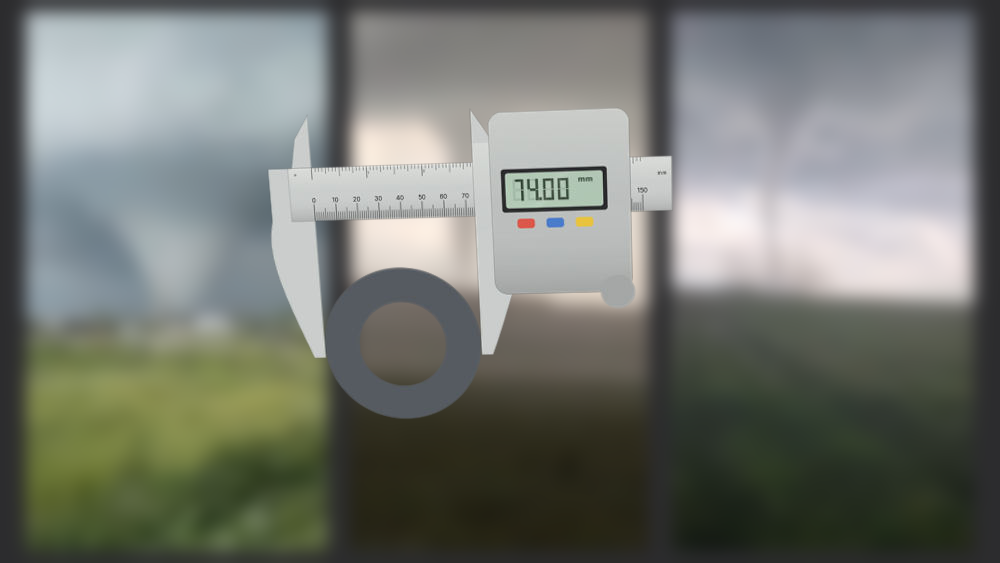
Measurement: 74.00 mm
